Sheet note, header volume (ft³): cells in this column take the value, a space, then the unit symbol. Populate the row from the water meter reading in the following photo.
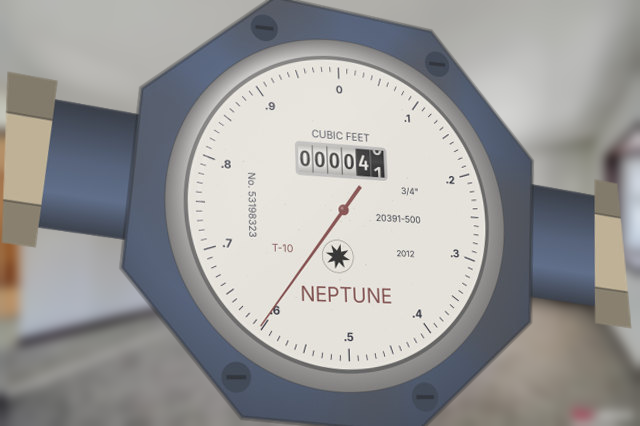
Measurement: 40.60 ft³
